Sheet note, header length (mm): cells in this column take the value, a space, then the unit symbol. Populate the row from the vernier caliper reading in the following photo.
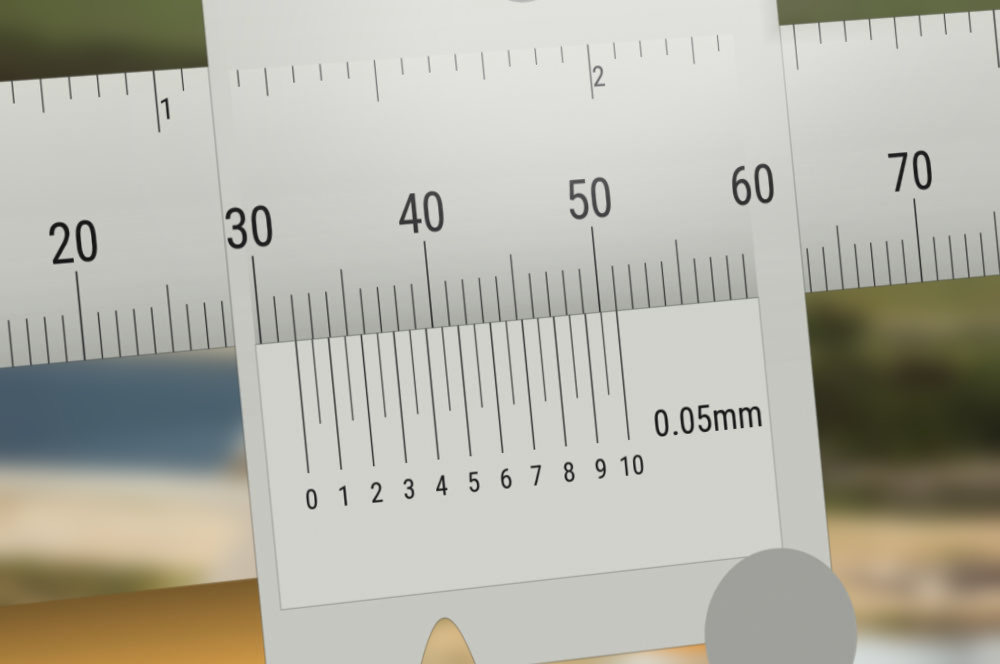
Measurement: 32.0 mm
